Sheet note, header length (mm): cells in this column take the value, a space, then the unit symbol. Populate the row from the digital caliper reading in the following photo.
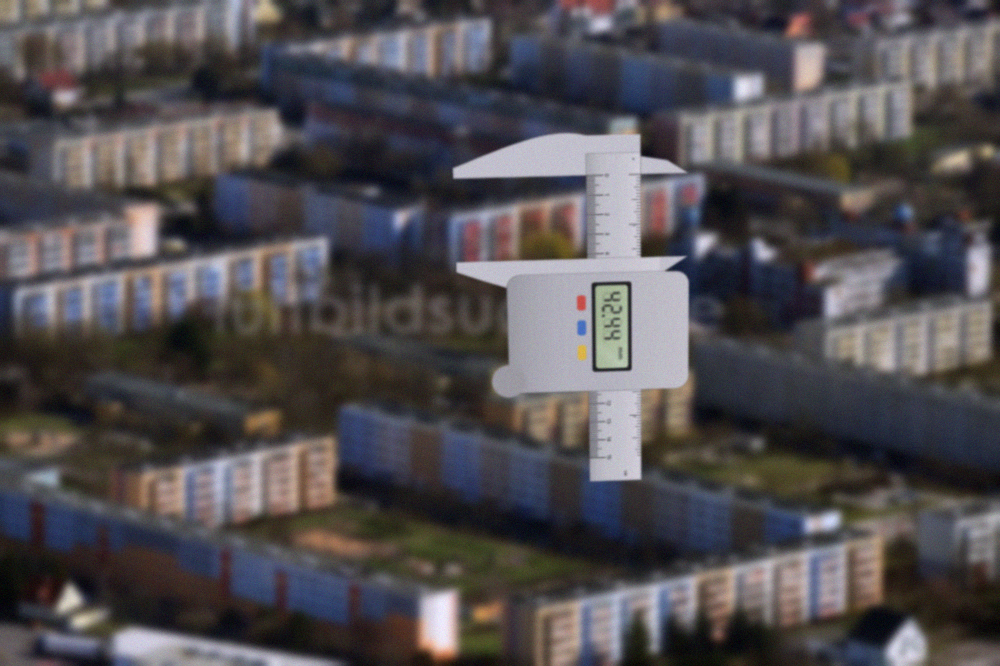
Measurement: 42.44 mm
